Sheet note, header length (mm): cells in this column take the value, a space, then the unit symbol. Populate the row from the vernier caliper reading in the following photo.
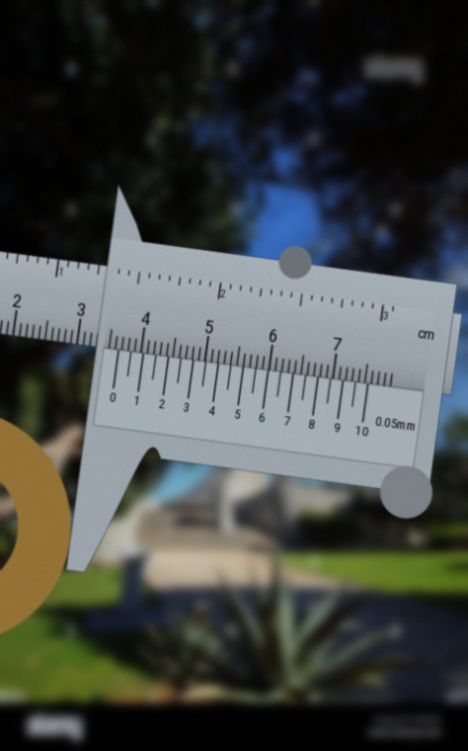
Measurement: 36.5 mm
